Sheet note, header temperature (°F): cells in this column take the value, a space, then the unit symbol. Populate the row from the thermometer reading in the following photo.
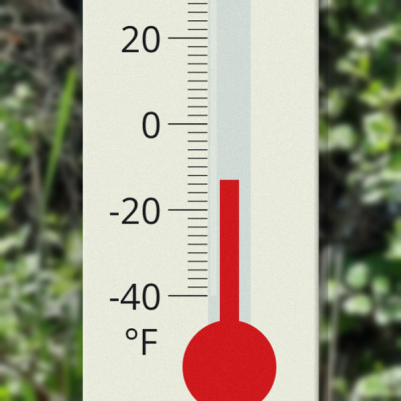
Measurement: -13 °F
